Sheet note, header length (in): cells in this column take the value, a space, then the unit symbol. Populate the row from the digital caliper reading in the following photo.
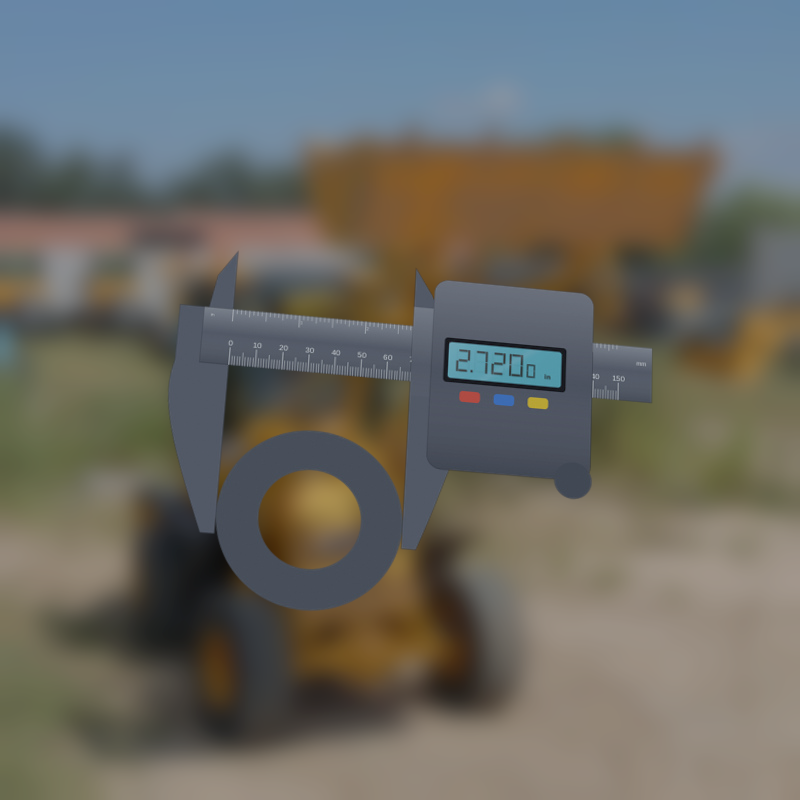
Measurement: 2.7200 in
